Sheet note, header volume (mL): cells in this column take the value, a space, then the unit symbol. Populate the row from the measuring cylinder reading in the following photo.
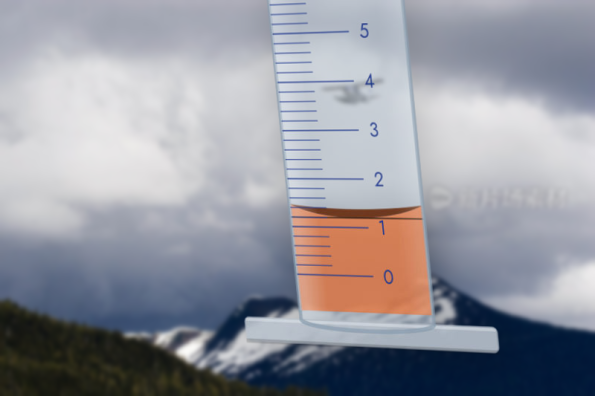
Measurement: 1.2 mL
